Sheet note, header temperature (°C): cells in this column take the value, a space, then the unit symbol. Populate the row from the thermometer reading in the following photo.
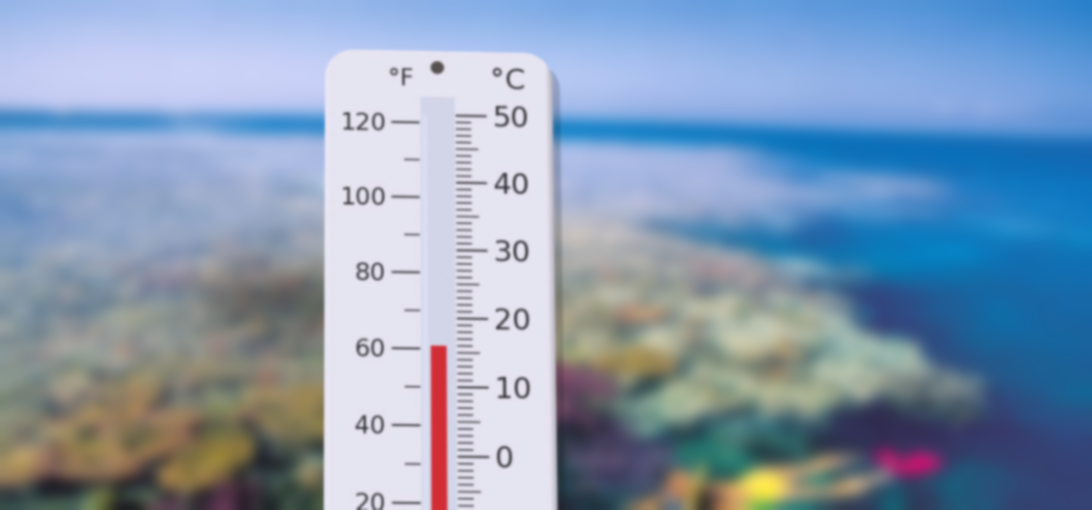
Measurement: 16 °C
